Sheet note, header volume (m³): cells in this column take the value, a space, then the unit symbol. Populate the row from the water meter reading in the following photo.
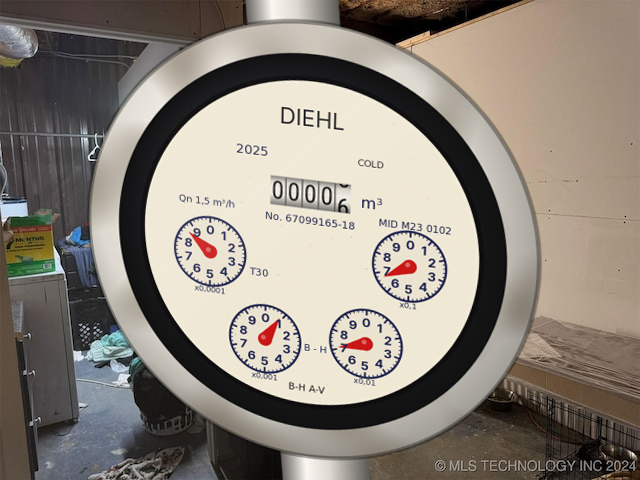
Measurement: 5.6708 m³
